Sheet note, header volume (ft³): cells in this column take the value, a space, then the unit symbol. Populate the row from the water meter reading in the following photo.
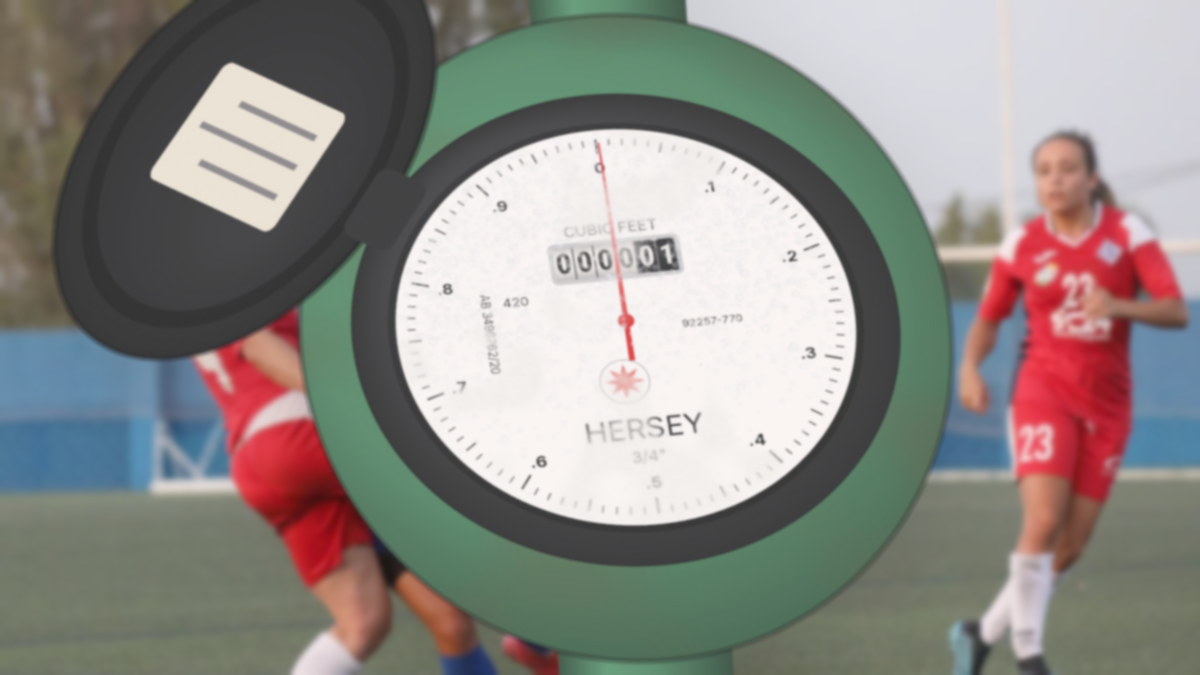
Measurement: 1.00 ft³
